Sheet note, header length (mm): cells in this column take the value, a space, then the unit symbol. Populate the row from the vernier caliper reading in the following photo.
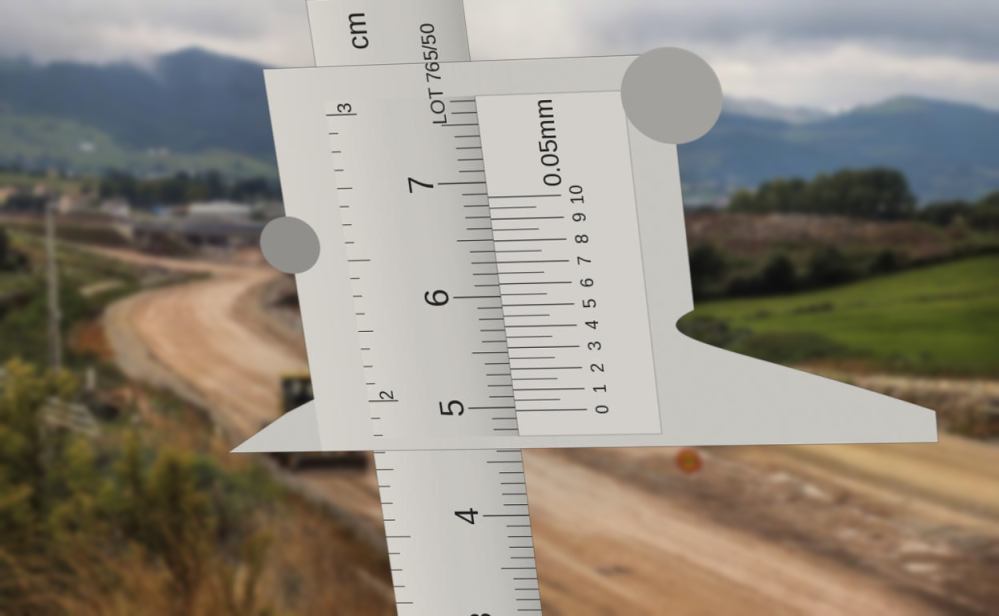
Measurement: 49.7 mm
